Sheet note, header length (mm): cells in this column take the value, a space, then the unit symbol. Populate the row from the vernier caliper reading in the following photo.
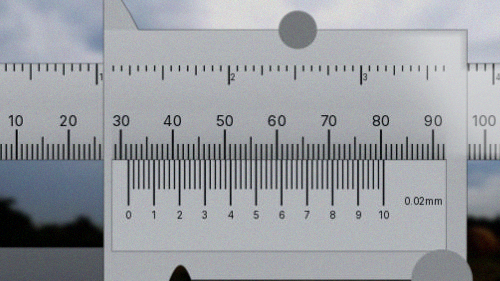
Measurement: 31.5 mm
